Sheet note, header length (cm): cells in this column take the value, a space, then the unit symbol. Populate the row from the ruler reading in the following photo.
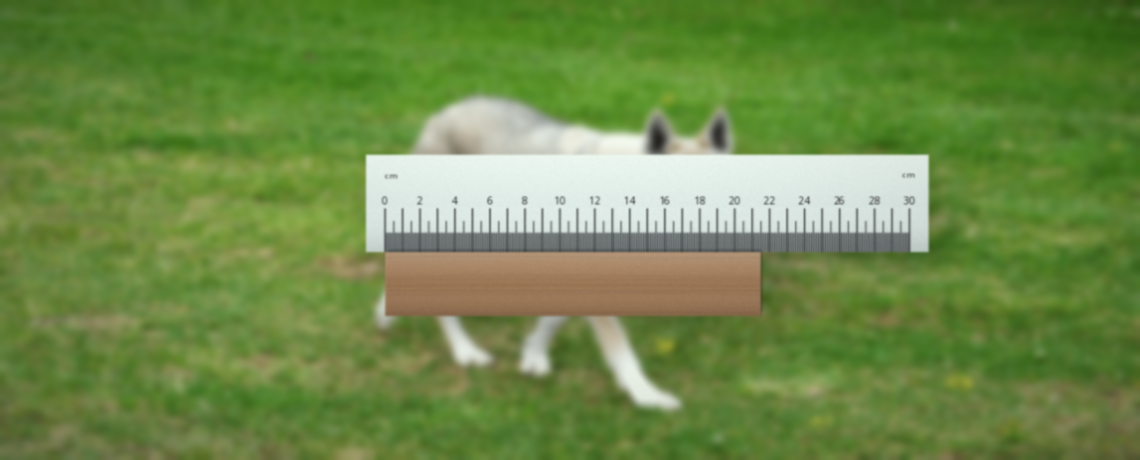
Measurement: 21.5 cm
